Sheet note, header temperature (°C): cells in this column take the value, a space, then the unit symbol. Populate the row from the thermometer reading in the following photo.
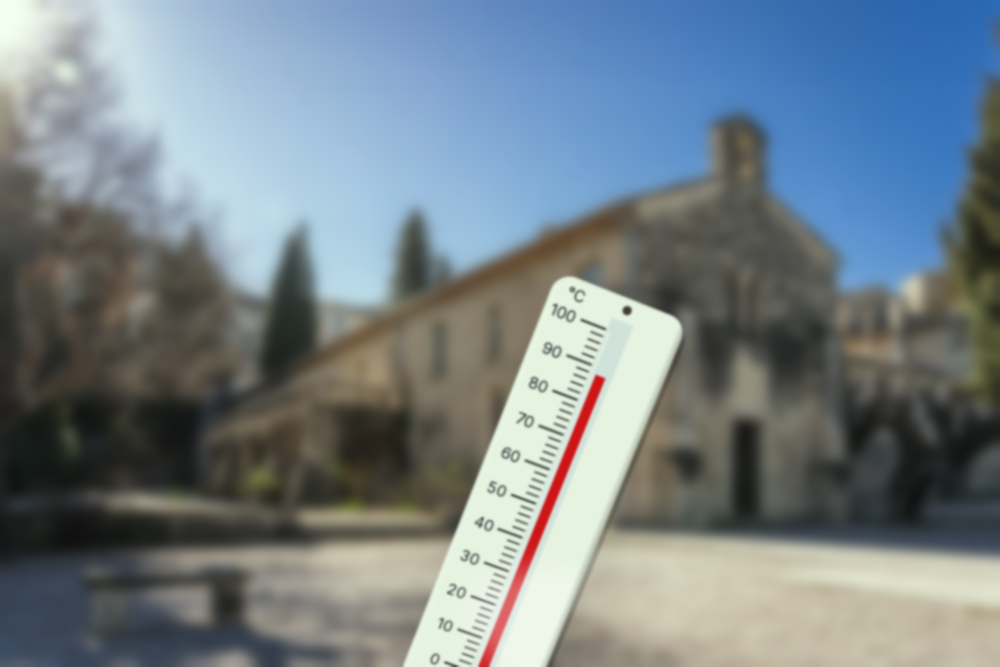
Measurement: 88 °C
